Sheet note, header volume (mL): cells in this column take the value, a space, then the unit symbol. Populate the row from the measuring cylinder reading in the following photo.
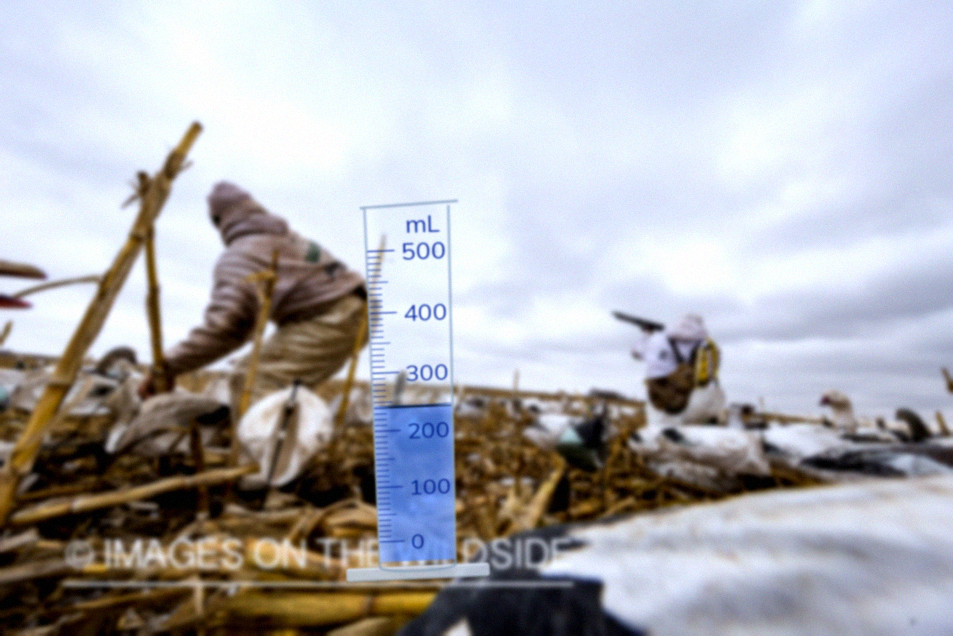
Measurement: 240 mL
